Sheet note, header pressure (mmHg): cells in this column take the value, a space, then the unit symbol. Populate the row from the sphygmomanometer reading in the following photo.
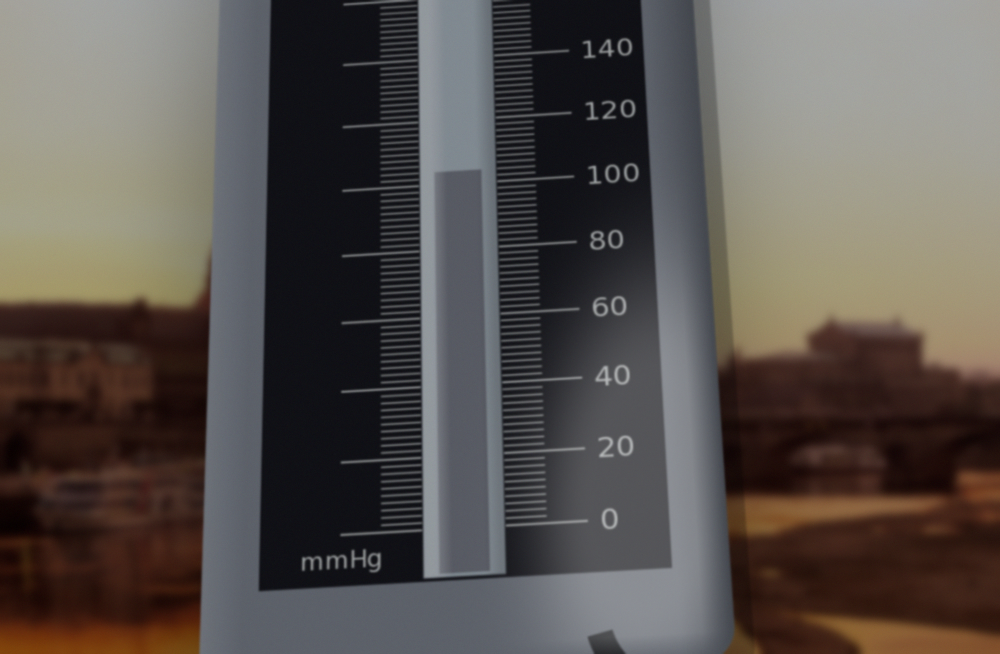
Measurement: 104 mmHg
